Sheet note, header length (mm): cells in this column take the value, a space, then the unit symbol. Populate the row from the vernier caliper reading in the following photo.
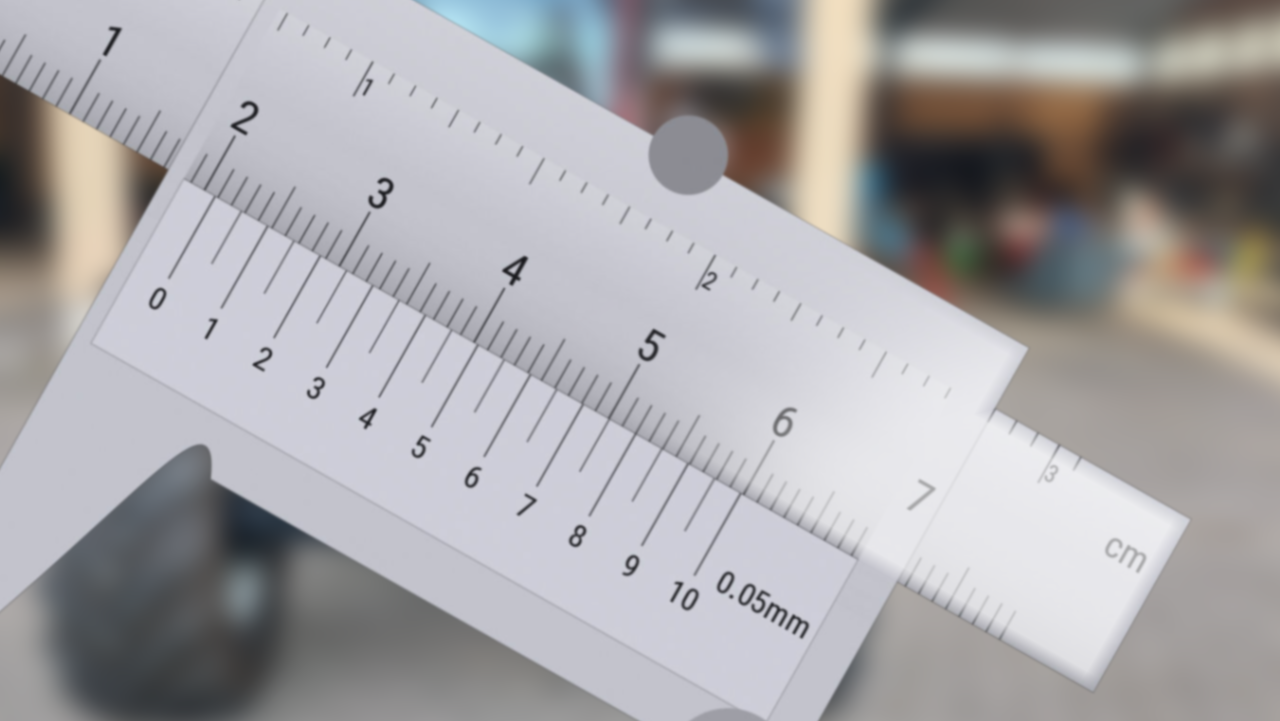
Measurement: 20.8 mm
